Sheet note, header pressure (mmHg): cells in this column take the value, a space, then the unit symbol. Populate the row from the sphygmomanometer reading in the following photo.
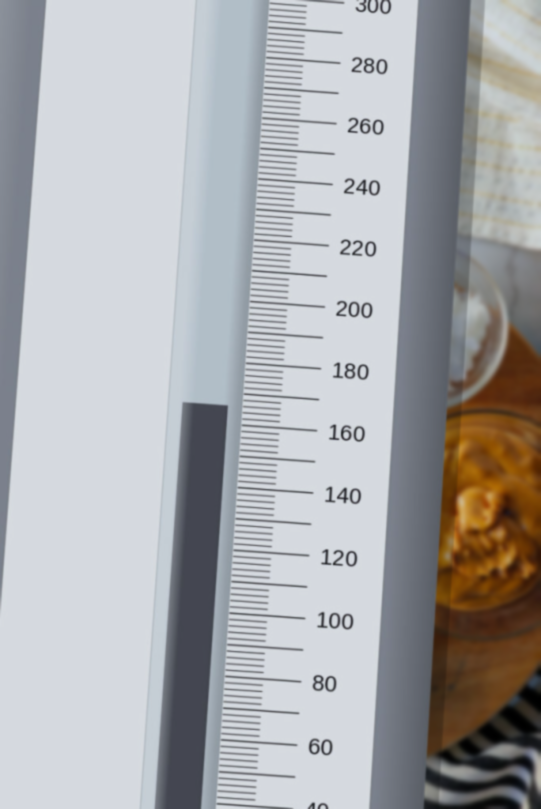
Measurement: 166 mmHg
